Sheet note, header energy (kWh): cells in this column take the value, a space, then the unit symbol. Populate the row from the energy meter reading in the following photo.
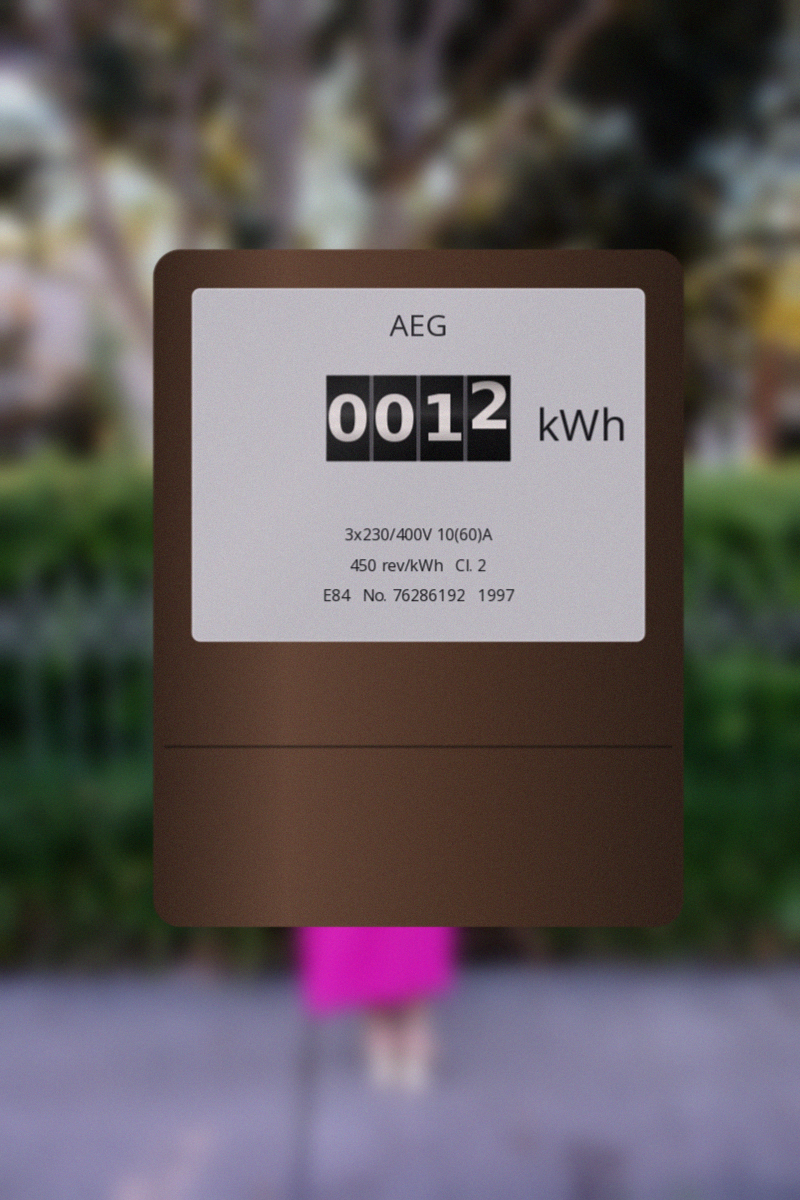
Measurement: 12 kWh
